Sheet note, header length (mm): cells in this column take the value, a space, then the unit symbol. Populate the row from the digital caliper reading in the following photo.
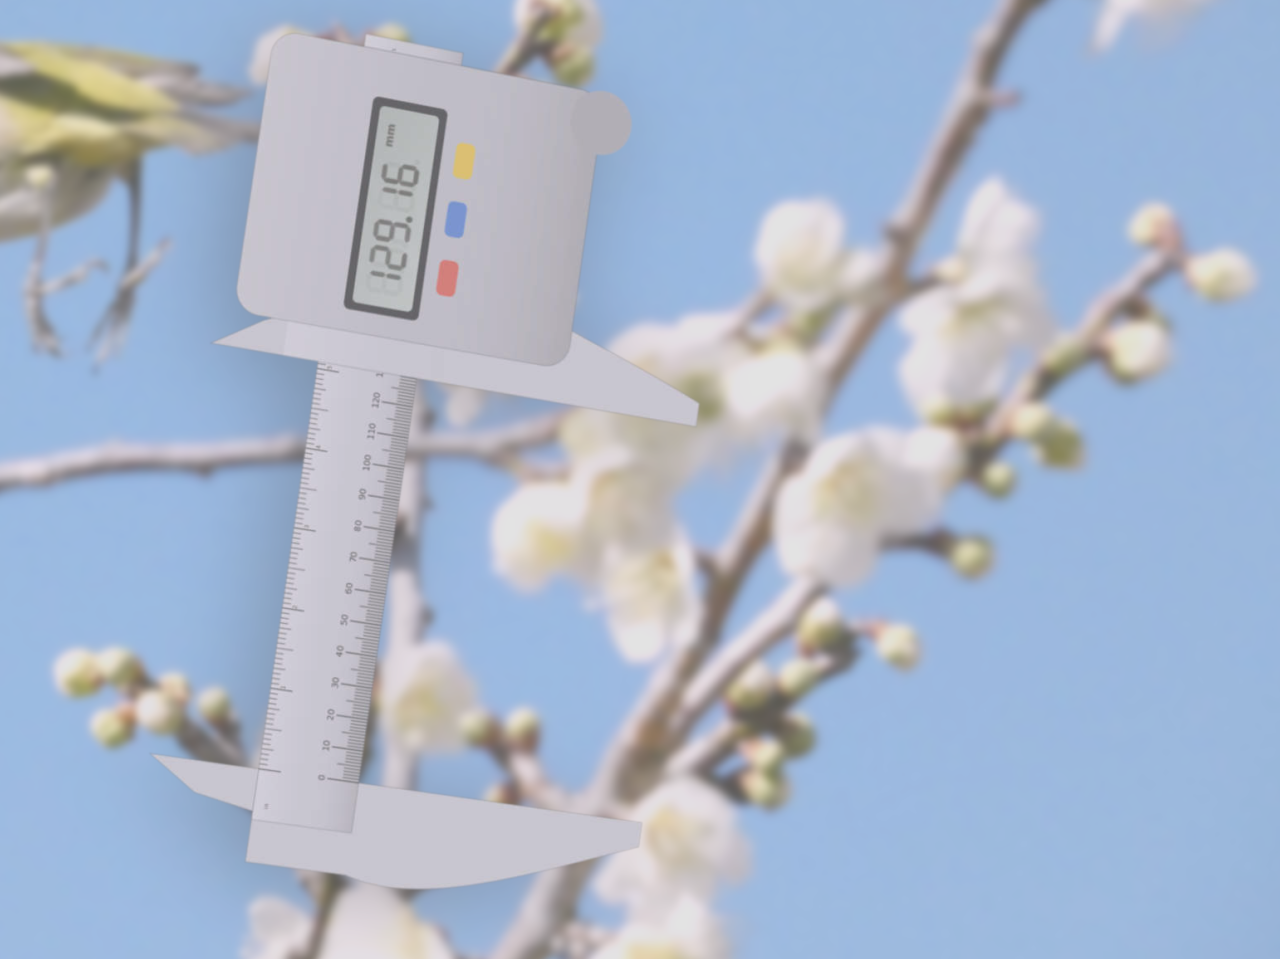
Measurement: 129.16 mm
